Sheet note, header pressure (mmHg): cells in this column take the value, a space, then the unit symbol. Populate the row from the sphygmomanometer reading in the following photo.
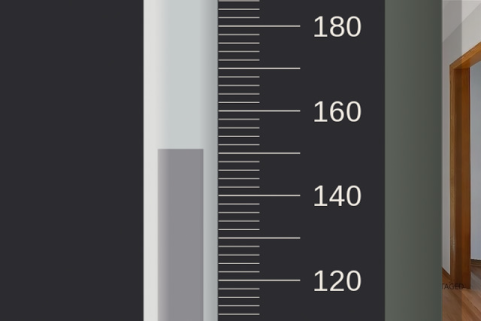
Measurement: 151 mmHg
